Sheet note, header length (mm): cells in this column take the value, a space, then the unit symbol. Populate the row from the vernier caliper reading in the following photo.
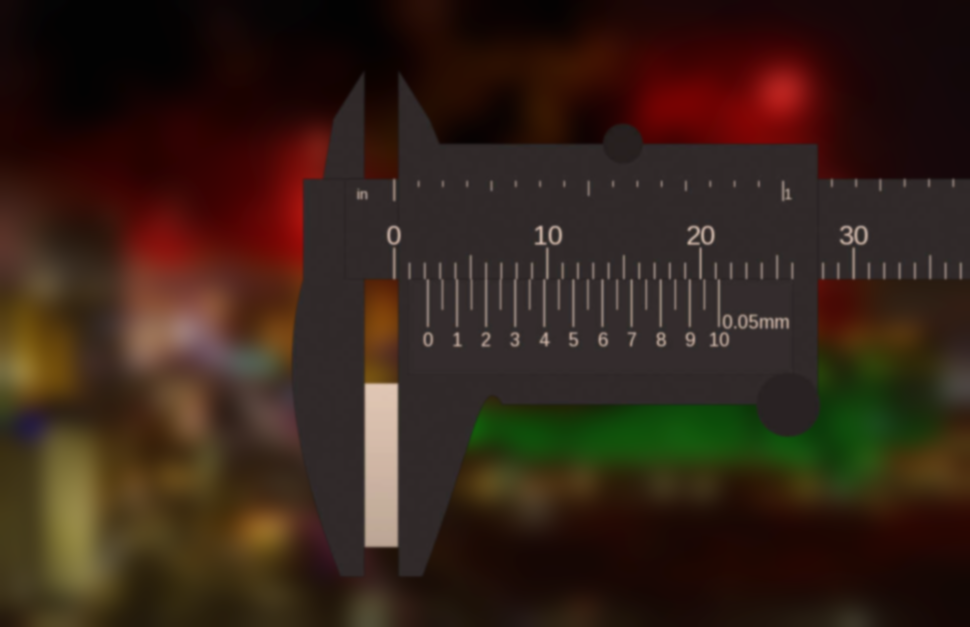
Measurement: 2.2 mm
